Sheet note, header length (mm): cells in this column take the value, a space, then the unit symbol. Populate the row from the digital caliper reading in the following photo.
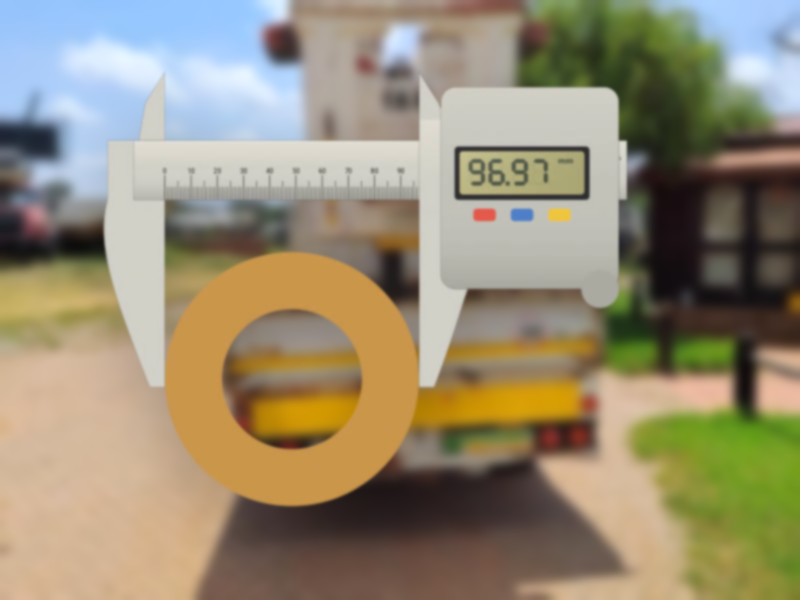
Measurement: 96.97 mm
